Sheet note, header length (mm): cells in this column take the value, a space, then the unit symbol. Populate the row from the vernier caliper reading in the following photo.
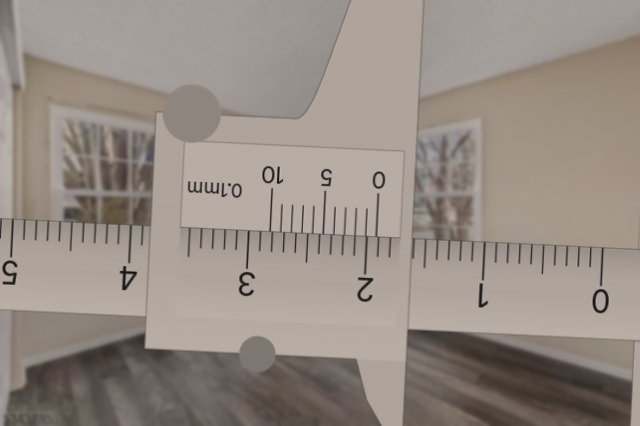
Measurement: 19.2 mm
